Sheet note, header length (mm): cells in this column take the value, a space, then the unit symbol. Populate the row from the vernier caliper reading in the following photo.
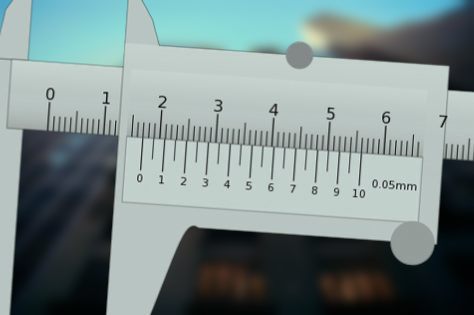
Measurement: 17.0 mm
